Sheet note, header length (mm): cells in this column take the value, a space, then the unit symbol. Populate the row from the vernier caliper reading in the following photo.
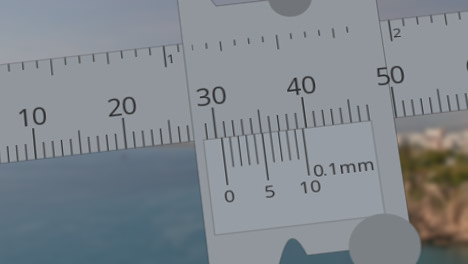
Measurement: 30.6 mm
